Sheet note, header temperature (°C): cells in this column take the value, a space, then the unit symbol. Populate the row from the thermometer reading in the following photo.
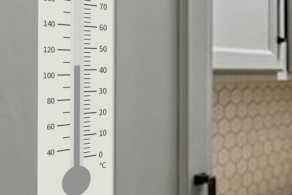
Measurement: 42 °C
